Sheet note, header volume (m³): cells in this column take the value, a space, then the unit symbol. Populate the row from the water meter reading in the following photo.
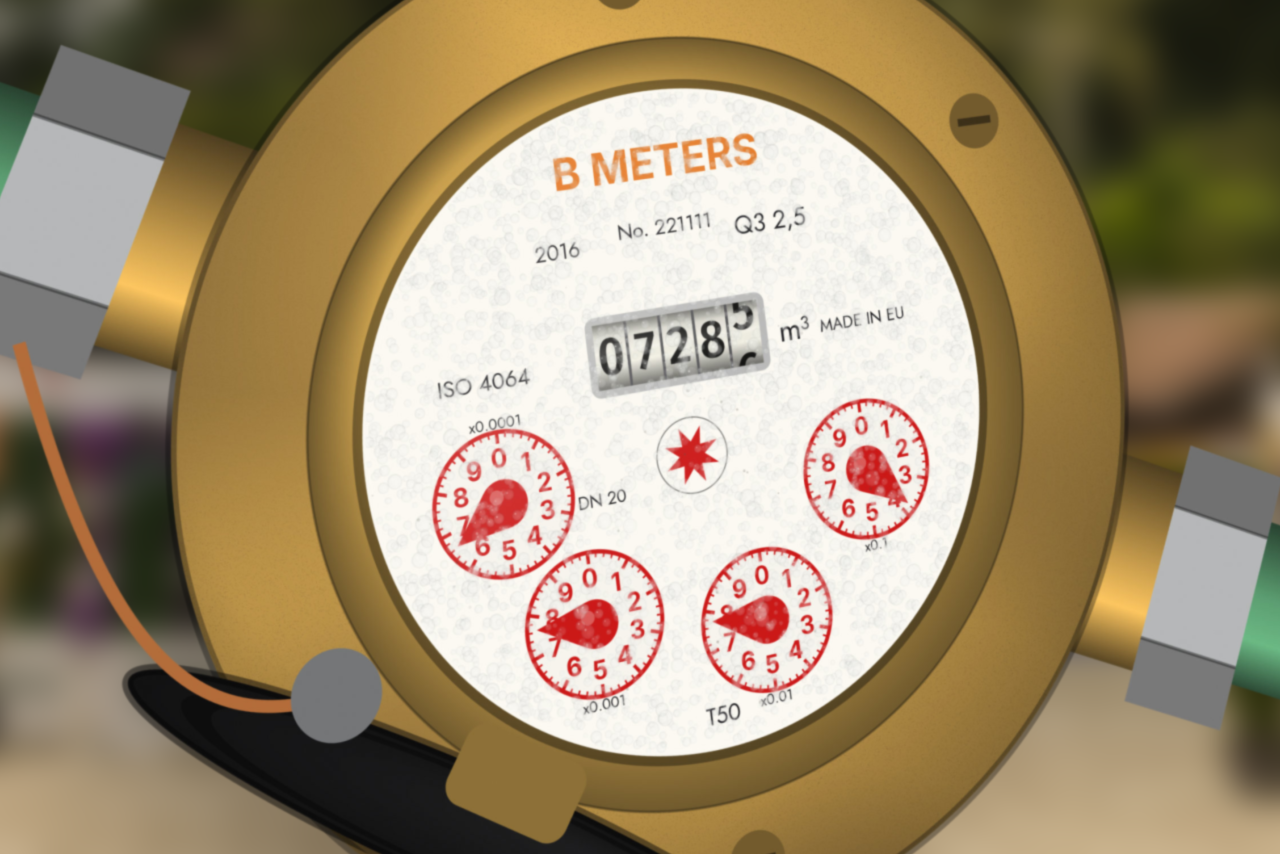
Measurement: 7285.3776 m³
